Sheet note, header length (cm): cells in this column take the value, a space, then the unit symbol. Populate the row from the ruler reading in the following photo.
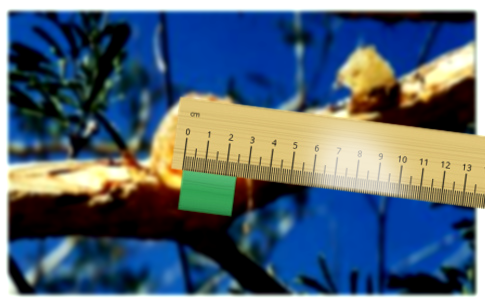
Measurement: 2.5 cm
